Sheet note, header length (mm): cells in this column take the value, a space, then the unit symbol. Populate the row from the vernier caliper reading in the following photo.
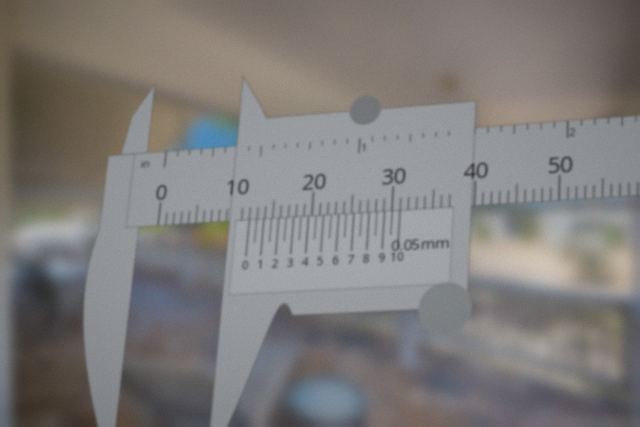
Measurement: 12.0 mm
